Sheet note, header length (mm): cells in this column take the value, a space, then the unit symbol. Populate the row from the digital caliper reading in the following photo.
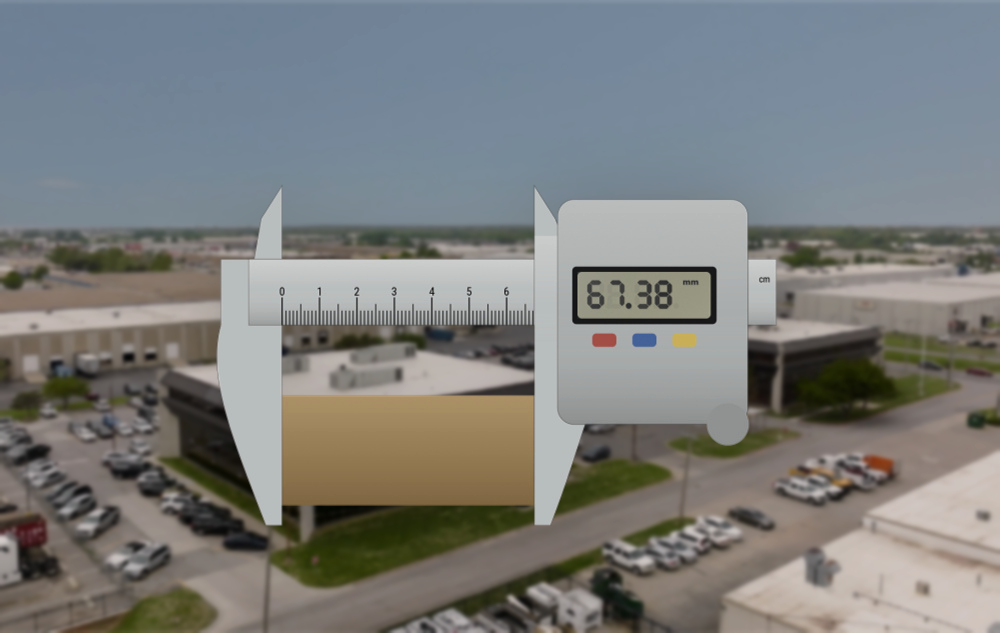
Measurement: 67.38 mm
